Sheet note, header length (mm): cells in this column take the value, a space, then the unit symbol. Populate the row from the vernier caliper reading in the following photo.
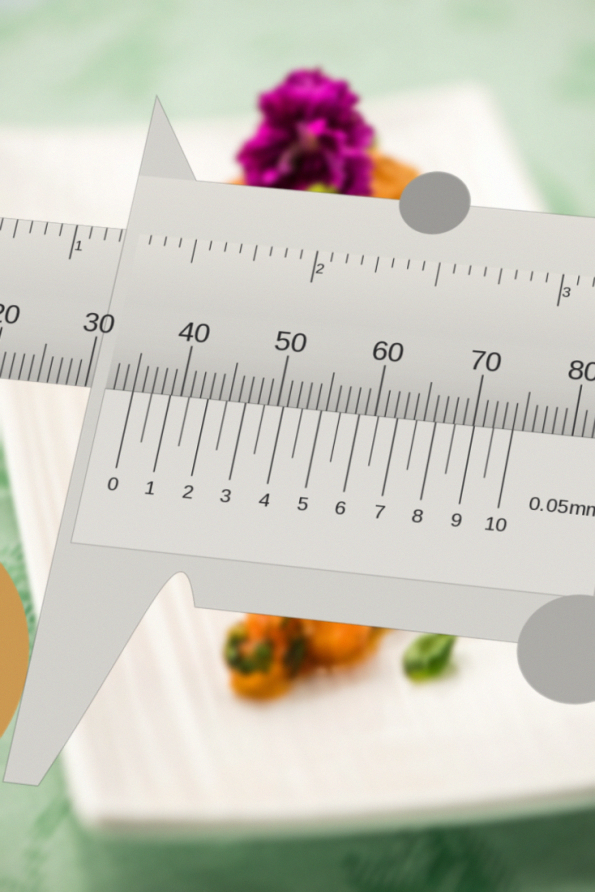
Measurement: 35.0 mm
